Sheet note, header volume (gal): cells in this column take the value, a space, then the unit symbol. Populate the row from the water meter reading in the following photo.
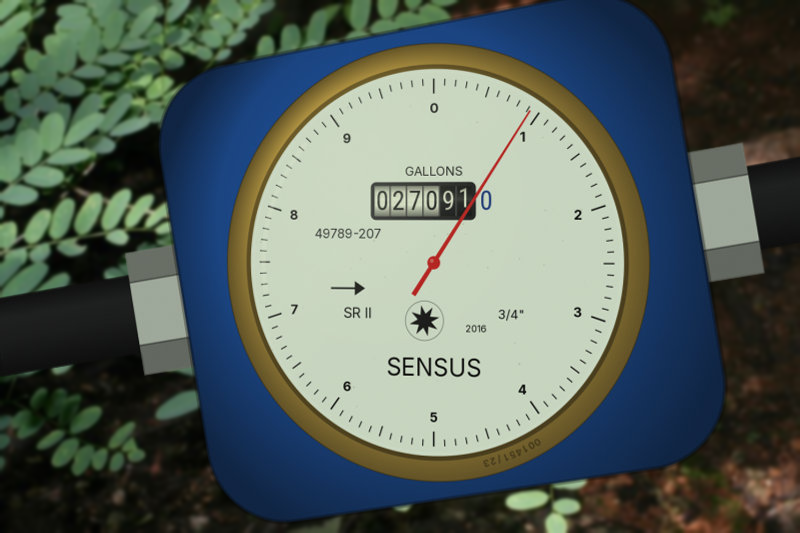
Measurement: 270910.9 gal
